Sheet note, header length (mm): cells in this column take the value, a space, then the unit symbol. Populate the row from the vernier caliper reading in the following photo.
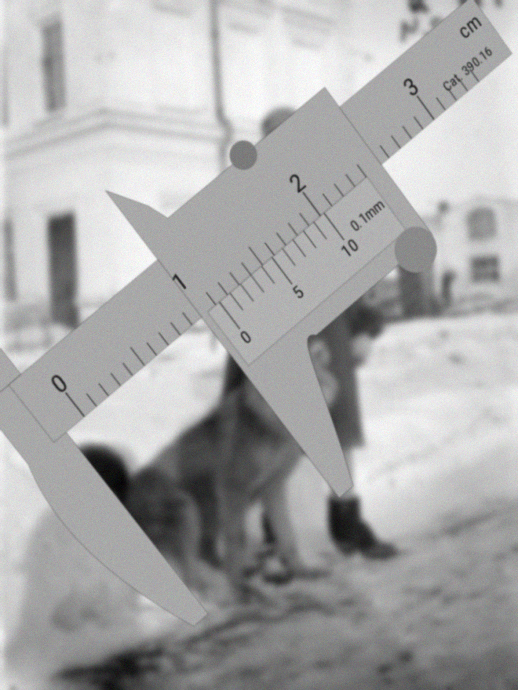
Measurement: 11.3 mm
